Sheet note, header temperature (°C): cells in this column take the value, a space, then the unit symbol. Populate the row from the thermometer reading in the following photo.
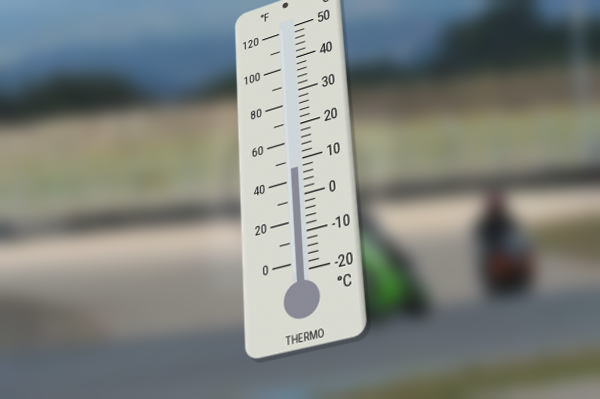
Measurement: 8 °C
